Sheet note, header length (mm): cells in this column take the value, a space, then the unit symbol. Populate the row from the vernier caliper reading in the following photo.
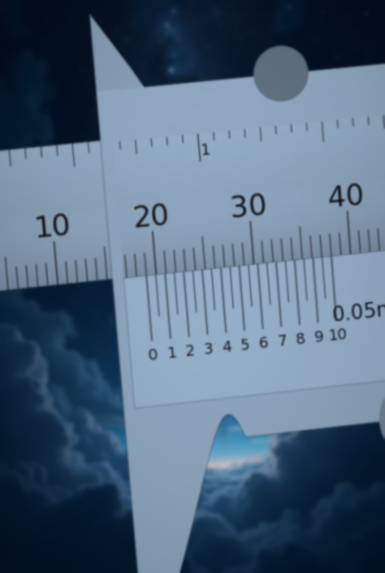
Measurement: 19.0 mm
